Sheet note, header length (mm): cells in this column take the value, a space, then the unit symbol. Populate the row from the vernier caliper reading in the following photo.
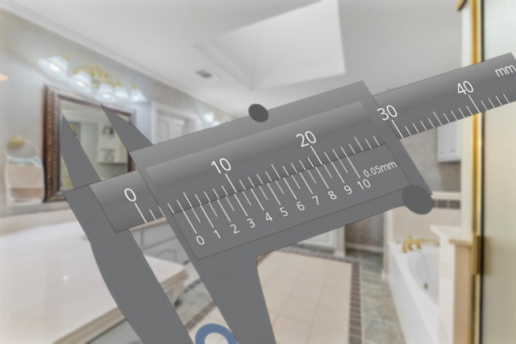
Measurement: 4.0 mm
